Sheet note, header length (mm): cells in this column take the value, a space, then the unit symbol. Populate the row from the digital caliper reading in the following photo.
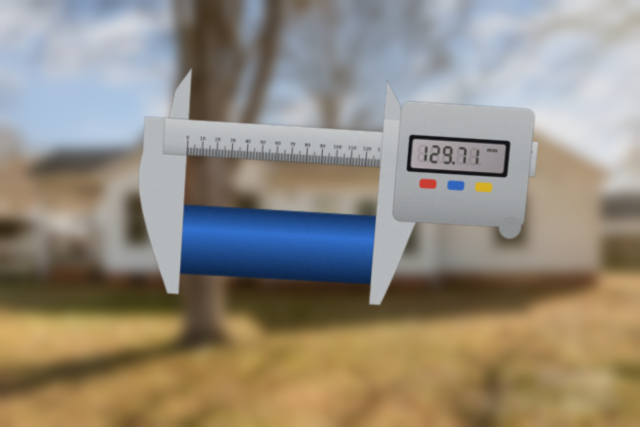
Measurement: 129.71 mm
